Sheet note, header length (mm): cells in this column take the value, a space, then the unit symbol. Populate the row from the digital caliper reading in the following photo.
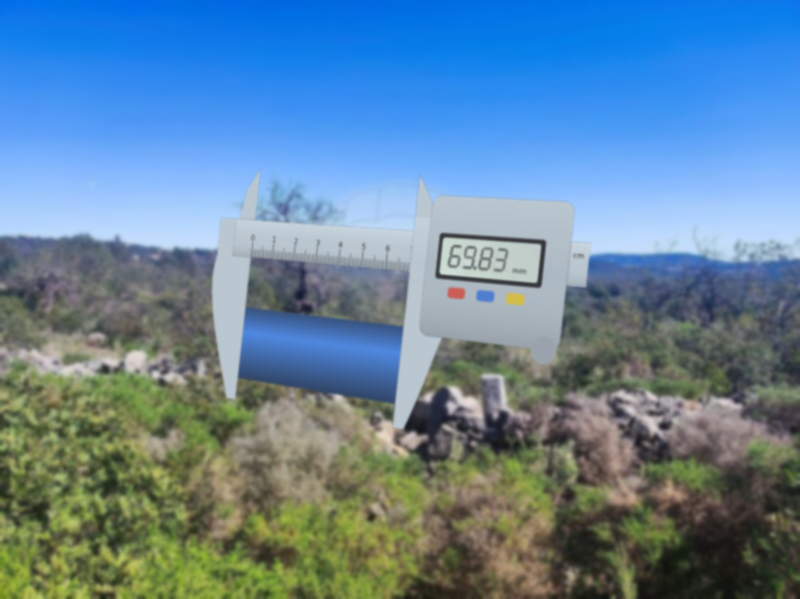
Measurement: 69.83 mm
